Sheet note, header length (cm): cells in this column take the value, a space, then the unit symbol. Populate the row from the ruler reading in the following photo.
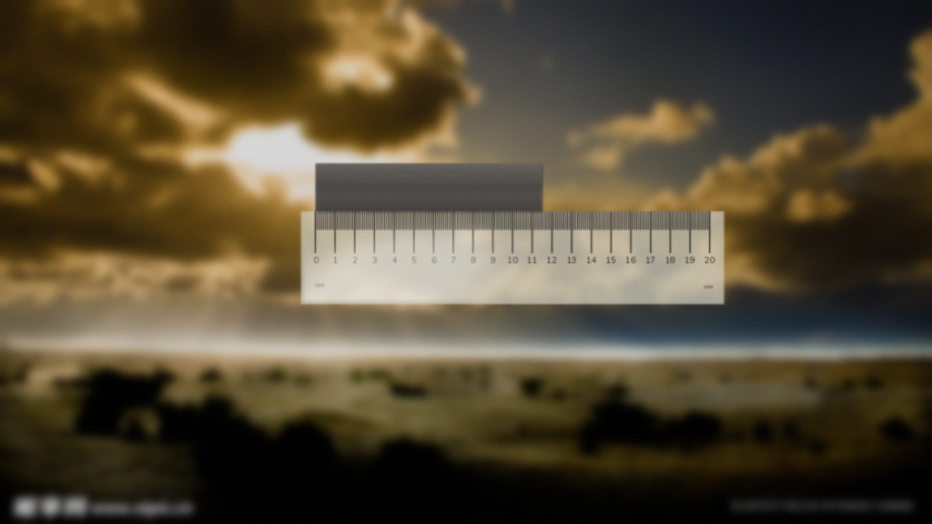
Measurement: 11.5 cm
